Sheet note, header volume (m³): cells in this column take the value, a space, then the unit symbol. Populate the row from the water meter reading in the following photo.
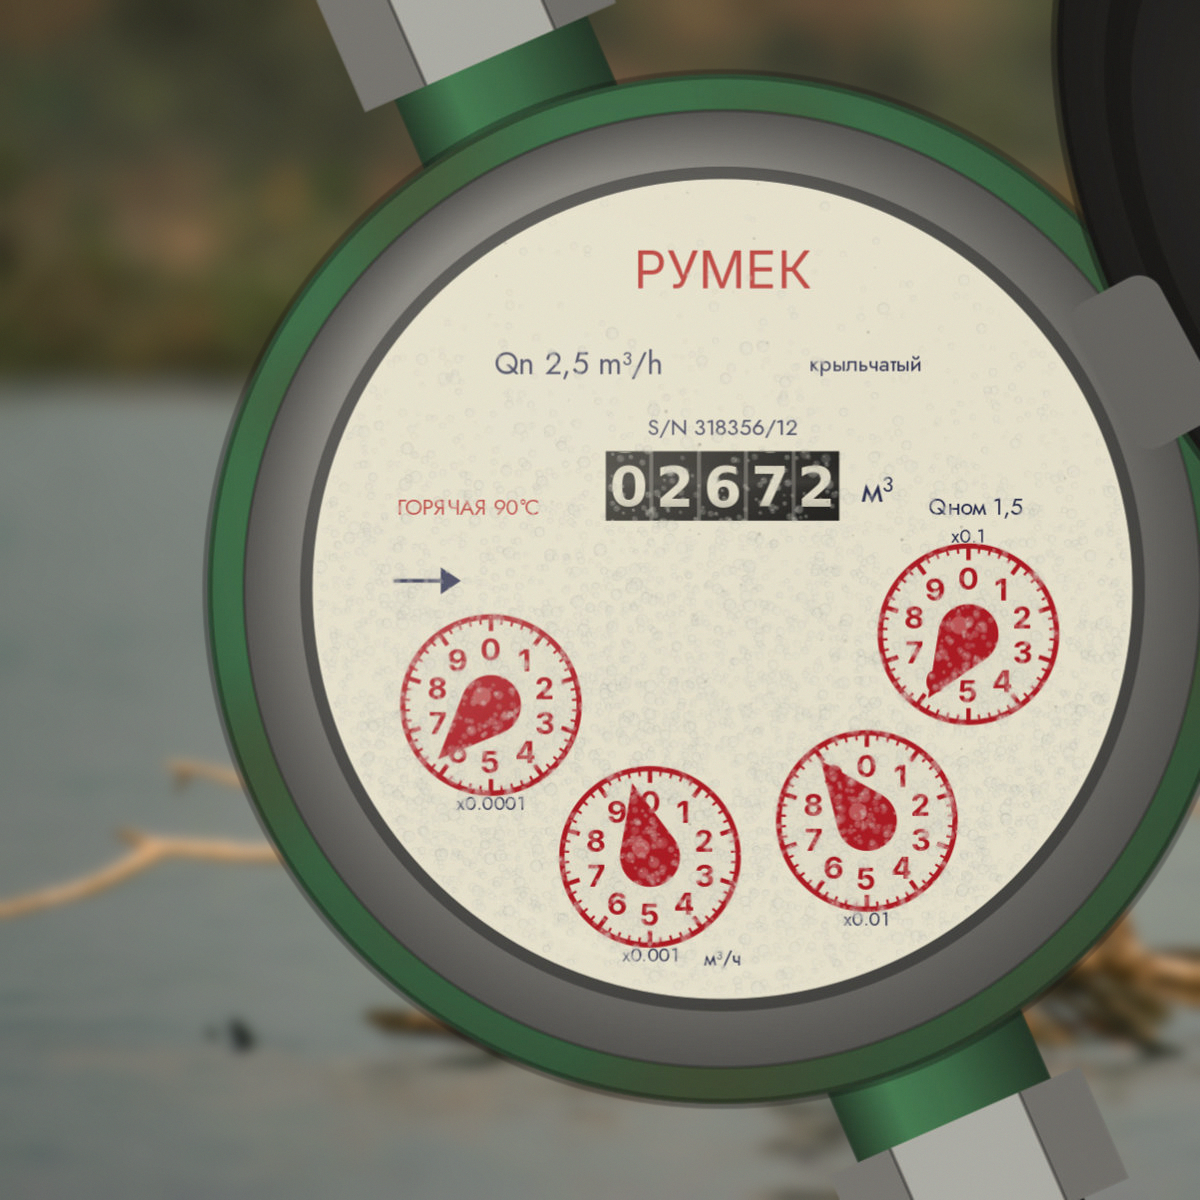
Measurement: 2672.5896 m³
